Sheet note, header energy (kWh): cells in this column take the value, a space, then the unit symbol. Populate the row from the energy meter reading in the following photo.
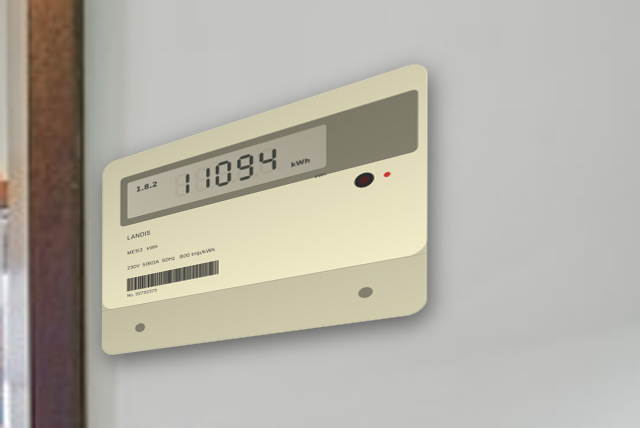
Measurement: 11094 kWh
